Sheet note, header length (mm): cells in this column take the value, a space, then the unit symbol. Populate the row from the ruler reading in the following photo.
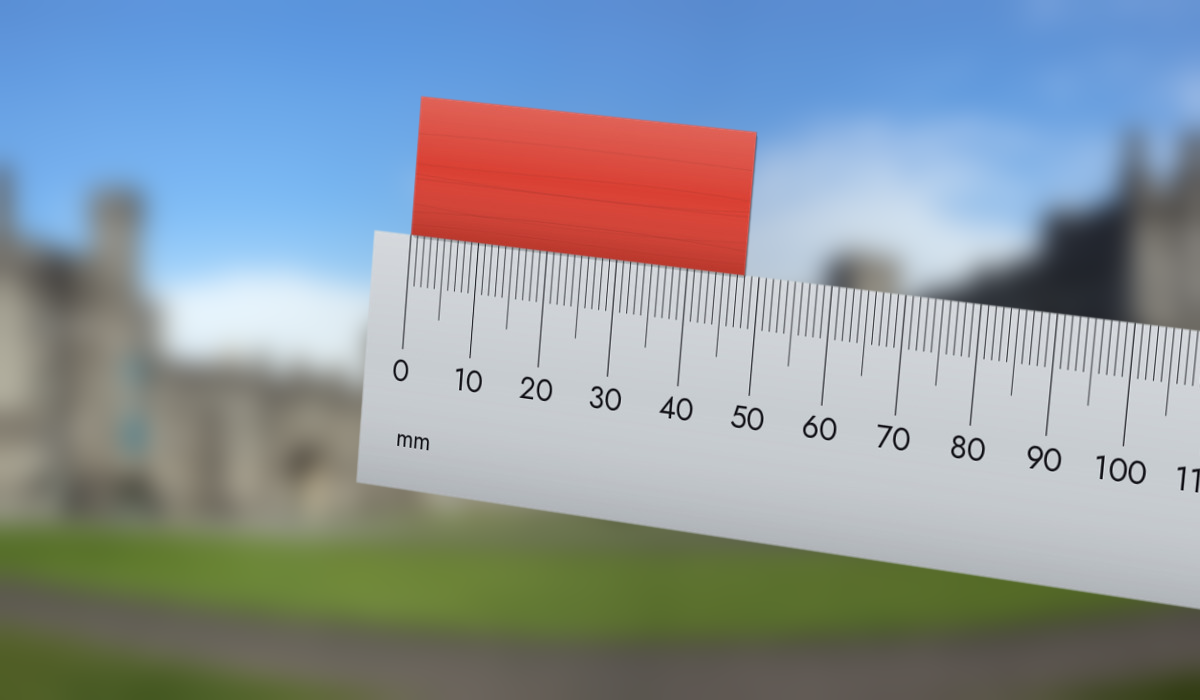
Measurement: 48 mm
